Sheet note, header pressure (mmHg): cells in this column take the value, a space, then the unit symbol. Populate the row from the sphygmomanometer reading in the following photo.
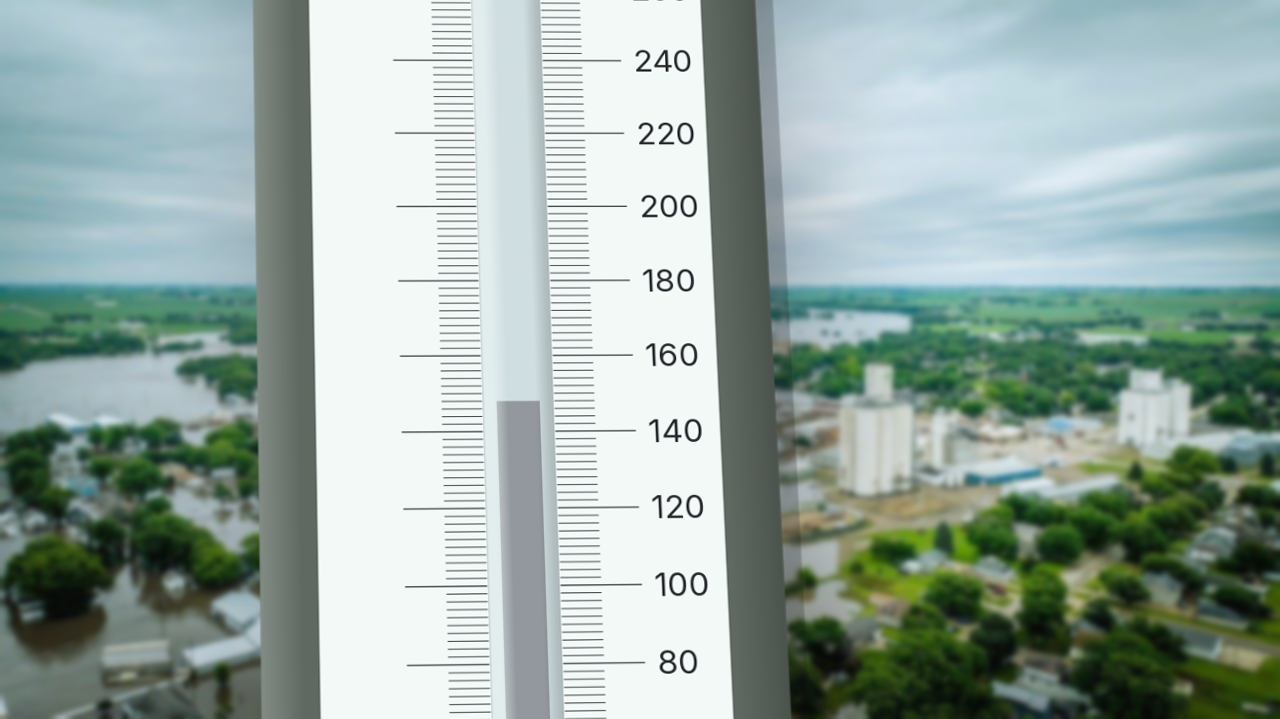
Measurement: 148 mmHg
